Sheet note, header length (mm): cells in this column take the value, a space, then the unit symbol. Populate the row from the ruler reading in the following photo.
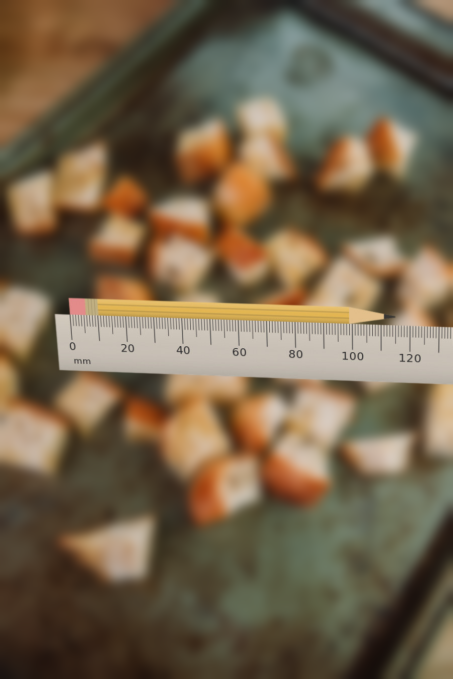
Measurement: 115 mm
